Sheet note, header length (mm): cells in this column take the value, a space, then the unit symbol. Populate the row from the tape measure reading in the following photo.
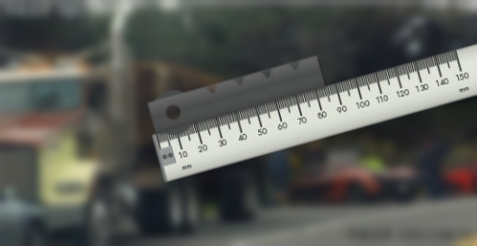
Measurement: 85 mm
